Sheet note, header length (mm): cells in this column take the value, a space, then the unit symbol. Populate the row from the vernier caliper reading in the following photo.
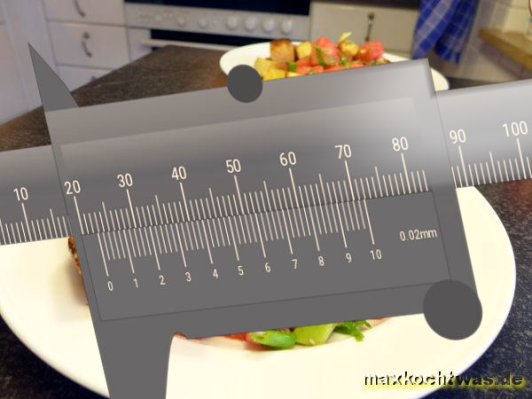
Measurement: 22.8 mm
